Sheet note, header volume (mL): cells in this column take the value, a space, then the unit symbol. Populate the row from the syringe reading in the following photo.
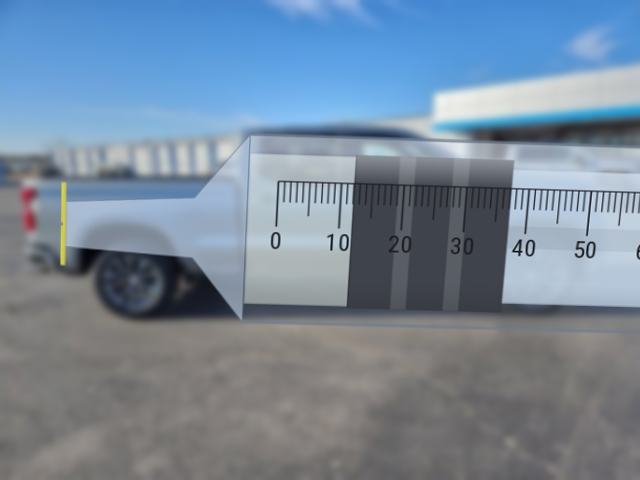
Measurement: 12 mL
